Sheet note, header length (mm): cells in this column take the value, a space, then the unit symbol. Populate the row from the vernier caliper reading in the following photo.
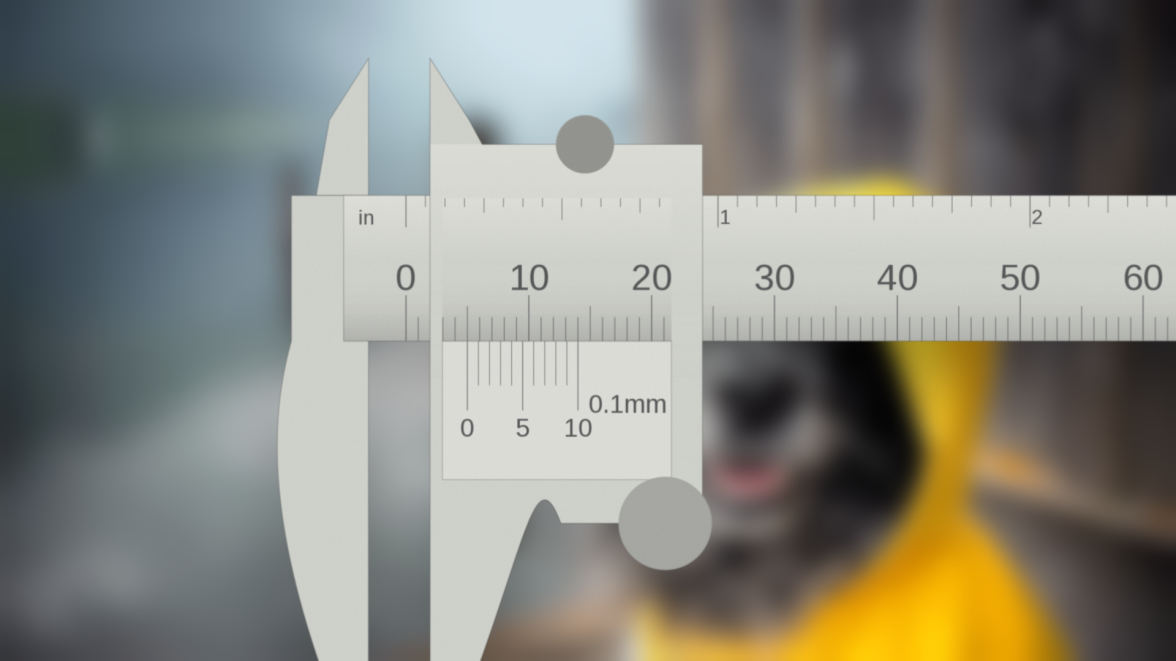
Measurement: 5.0 mm
